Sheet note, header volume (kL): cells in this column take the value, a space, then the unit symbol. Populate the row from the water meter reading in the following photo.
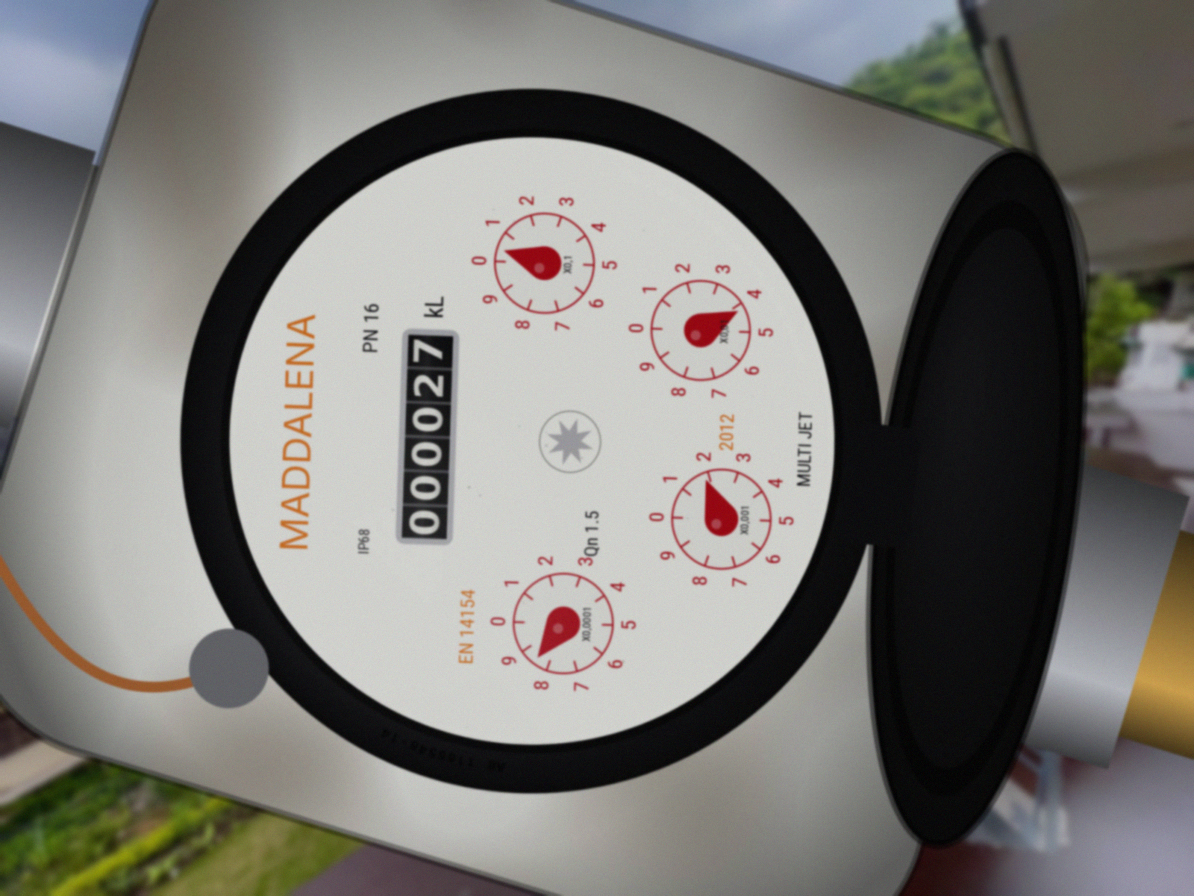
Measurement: 27.0418 kL
